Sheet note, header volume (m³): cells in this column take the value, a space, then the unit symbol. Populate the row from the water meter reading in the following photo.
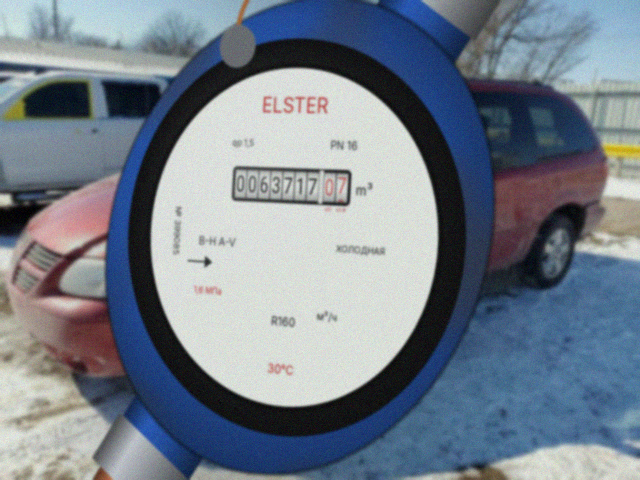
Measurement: 63717.07 m³
